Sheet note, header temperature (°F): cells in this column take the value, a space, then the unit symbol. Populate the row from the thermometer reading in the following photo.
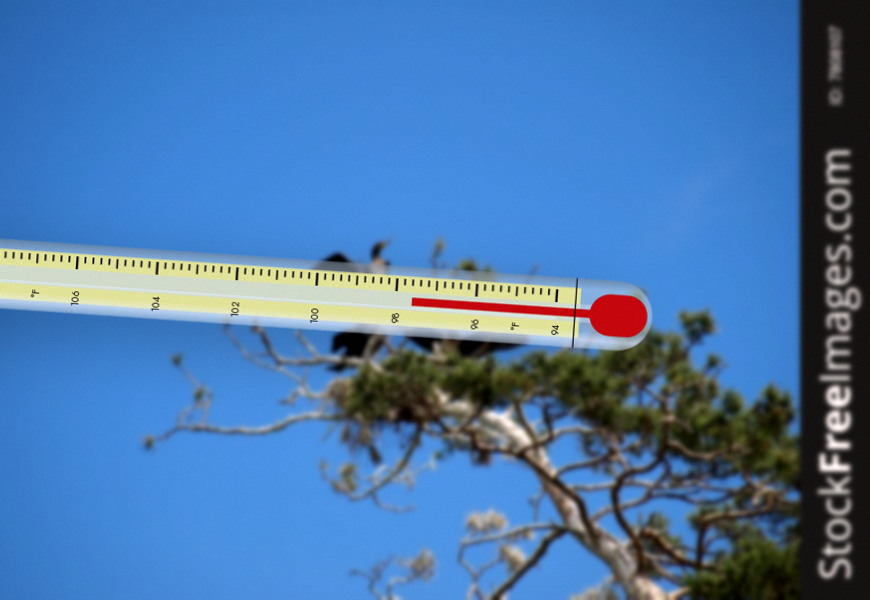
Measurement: 97.6 °F
